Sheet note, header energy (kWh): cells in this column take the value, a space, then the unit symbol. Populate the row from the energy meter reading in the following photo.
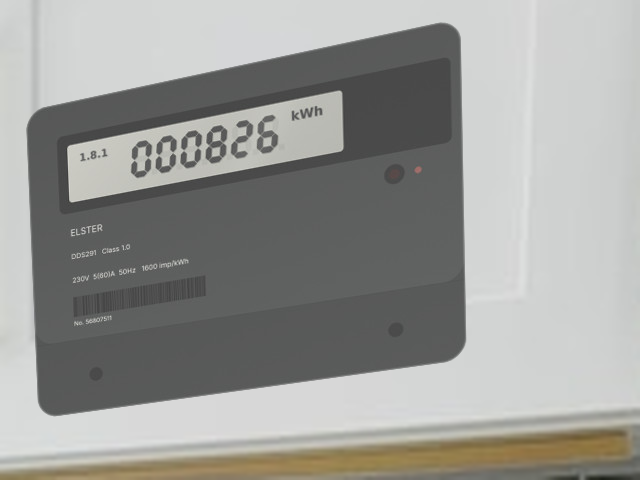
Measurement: 826 kWh
